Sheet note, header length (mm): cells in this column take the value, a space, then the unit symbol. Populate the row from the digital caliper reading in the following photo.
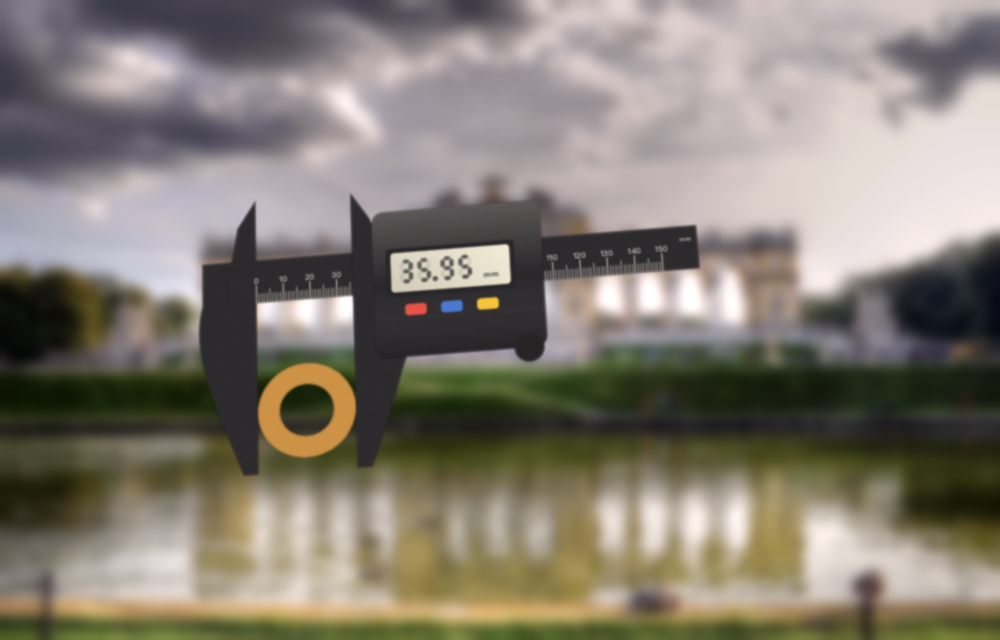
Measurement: 35.95 mm
